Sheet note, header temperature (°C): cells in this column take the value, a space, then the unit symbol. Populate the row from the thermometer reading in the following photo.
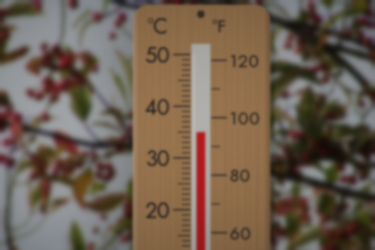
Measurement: 35 °C
